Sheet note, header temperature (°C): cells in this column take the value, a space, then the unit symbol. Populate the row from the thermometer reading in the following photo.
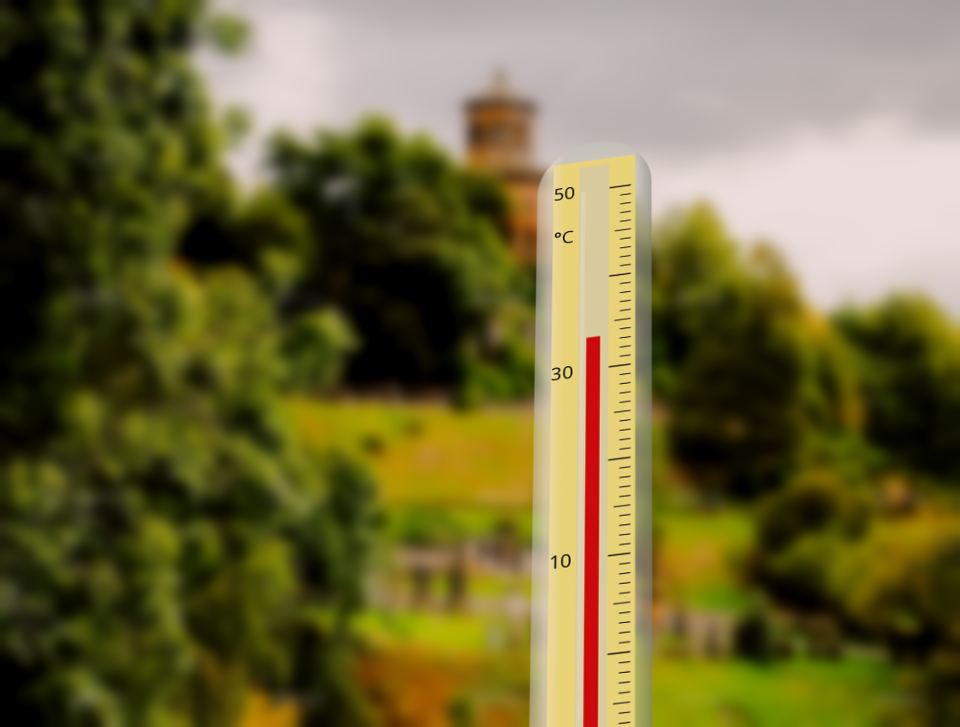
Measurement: 33.5 °C
